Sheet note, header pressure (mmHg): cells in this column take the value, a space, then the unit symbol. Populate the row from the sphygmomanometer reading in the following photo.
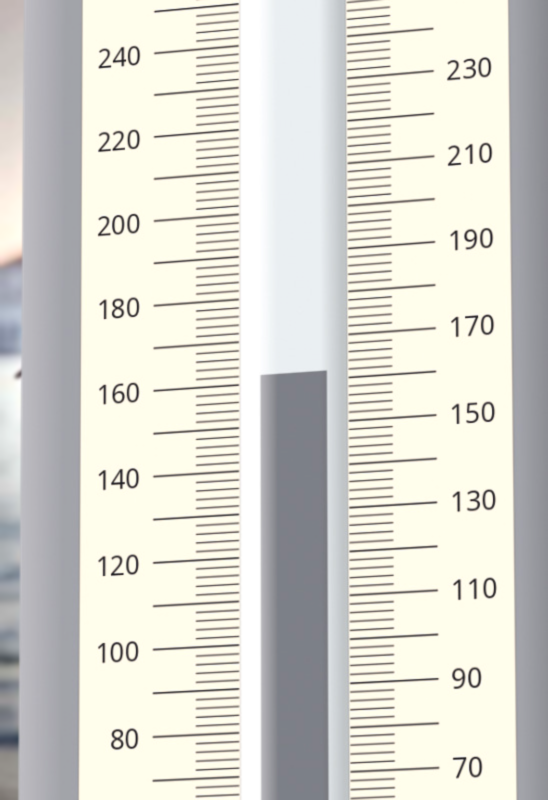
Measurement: 162 mmHg
